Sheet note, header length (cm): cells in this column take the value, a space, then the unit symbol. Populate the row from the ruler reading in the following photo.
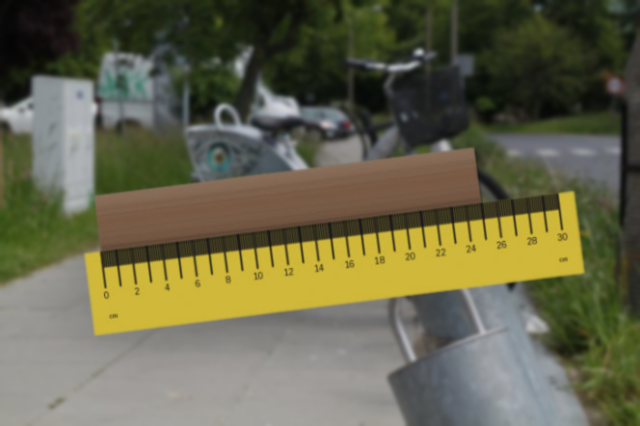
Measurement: 25 cm
